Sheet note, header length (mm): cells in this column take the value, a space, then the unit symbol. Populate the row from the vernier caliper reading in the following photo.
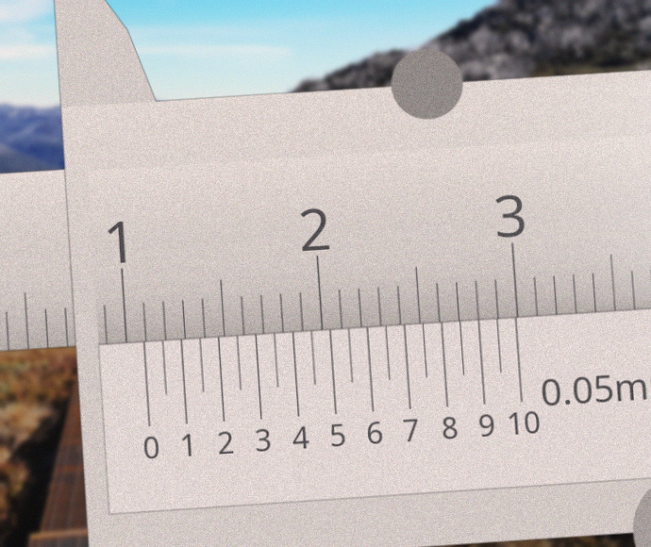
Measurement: 10.9 mm
